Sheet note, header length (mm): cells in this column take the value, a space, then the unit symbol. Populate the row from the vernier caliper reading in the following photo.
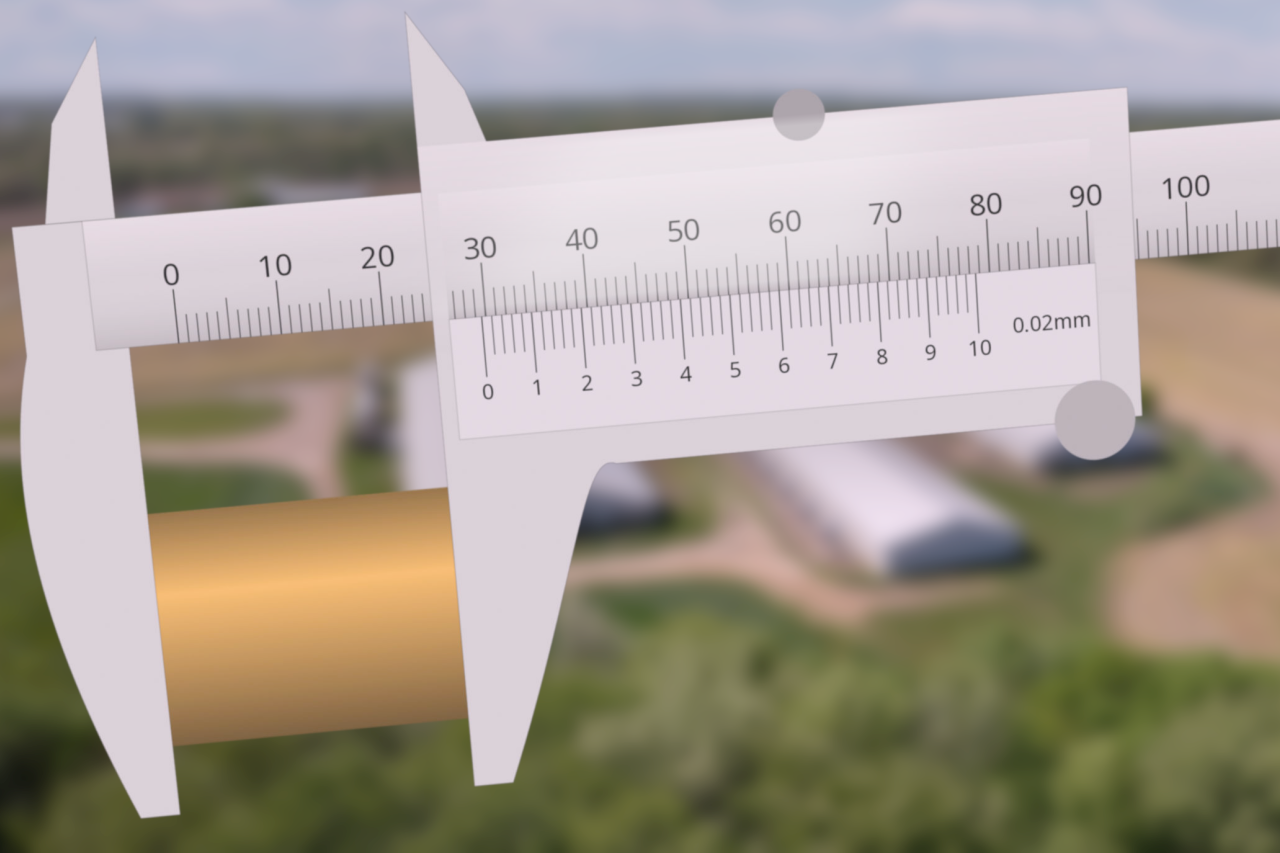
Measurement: 29.6 mm
